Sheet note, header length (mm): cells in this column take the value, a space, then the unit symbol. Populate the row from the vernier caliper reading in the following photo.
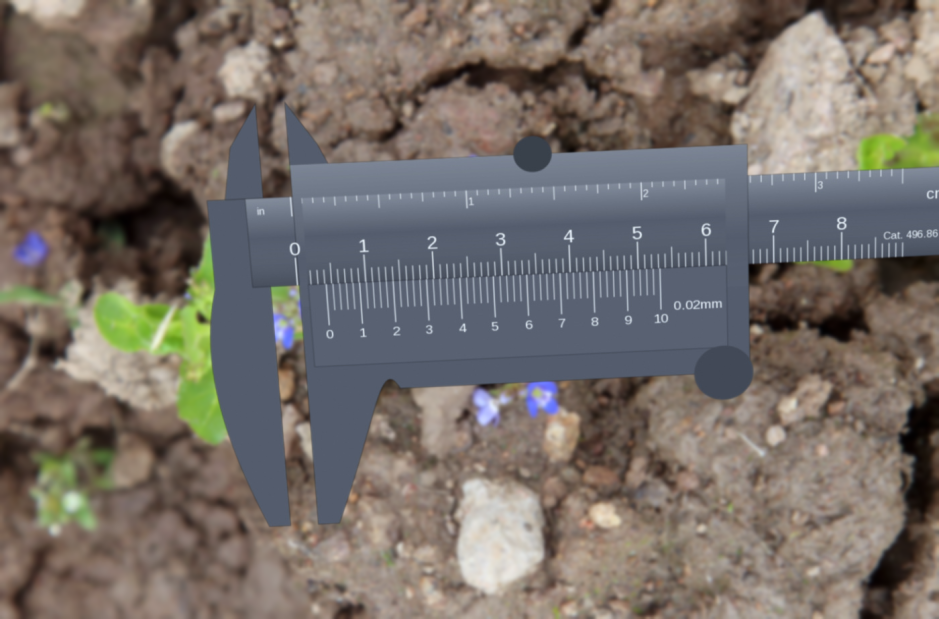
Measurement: 4.2 mm
